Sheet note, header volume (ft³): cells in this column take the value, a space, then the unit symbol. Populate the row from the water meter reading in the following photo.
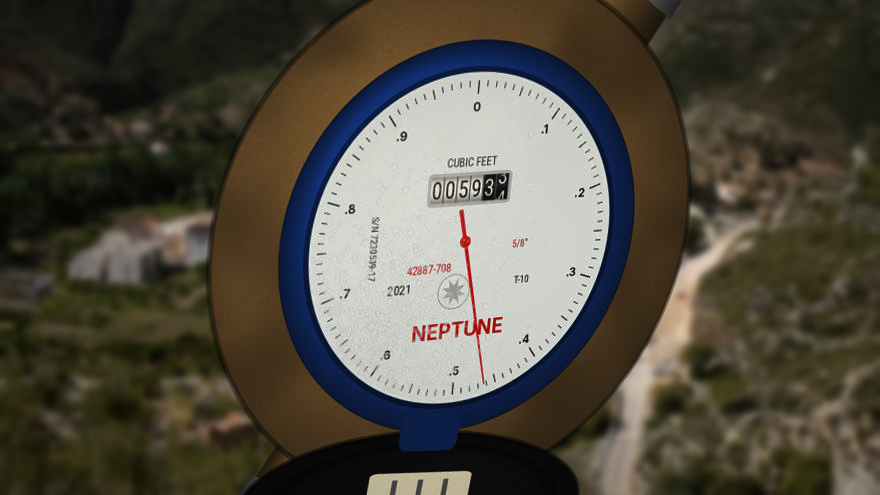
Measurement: 5933.46 ft³
